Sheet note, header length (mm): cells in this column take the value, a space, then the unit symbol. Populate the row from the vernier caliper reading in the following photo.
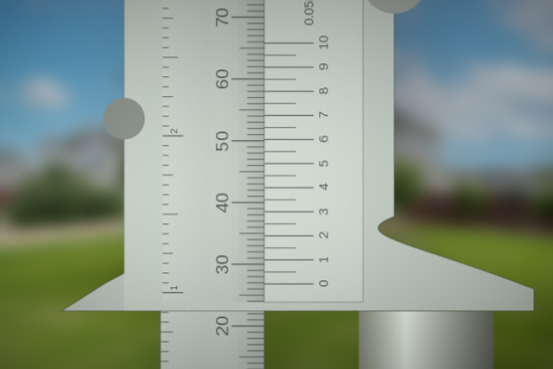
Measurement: 26.8 mm
